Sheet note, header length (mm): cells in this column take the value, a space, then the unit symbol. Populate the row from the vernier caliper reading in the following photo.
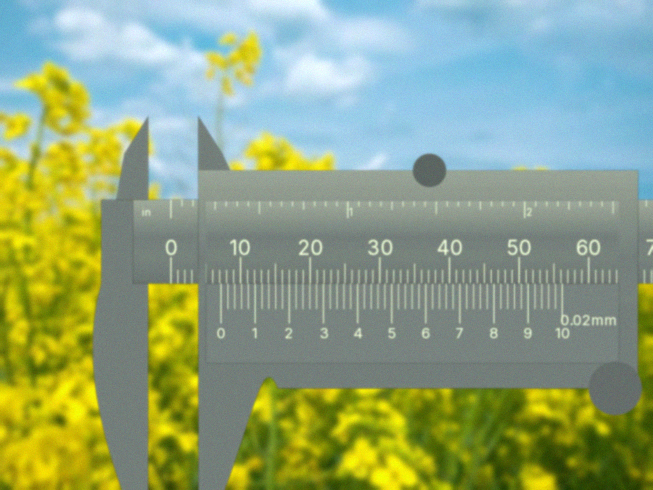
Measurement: 7.2 mm
